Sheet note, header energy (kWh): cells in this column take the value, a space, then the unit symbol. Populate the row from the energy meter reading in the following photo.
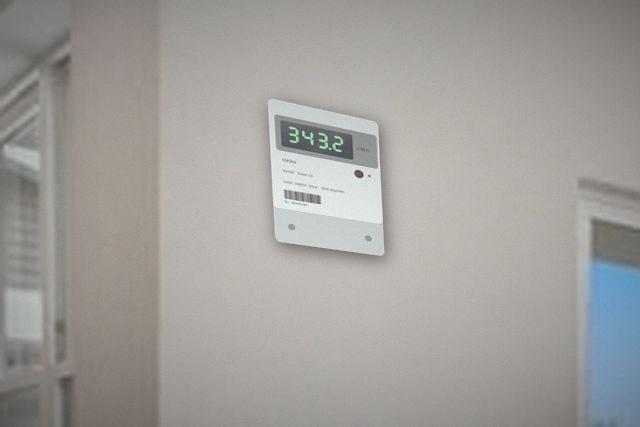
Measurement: 343.2 kWh
